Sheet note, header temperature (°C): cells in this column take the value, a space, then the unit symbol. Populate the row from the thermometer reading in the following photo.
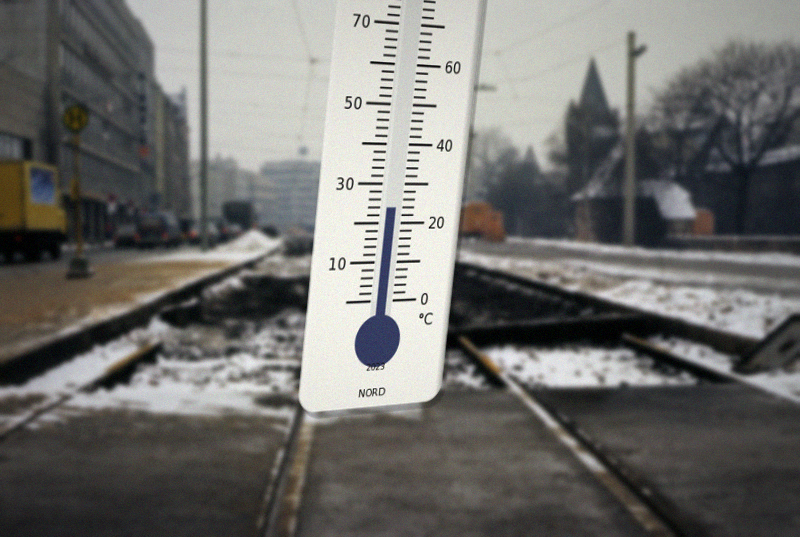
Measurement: 24 °C
